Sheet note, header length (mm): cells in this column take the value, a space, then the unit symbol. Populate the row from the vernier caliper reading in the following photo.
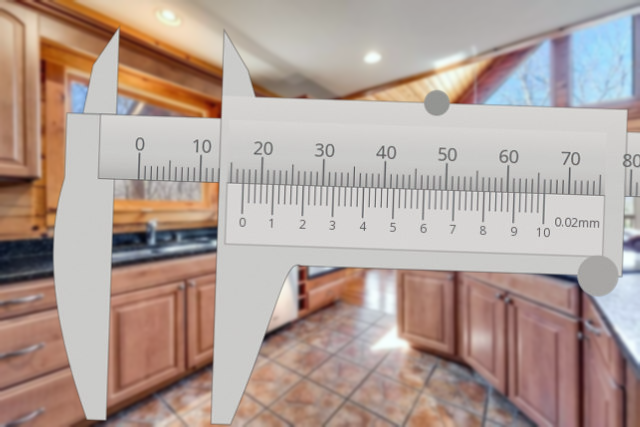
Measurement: 17.0 mm
